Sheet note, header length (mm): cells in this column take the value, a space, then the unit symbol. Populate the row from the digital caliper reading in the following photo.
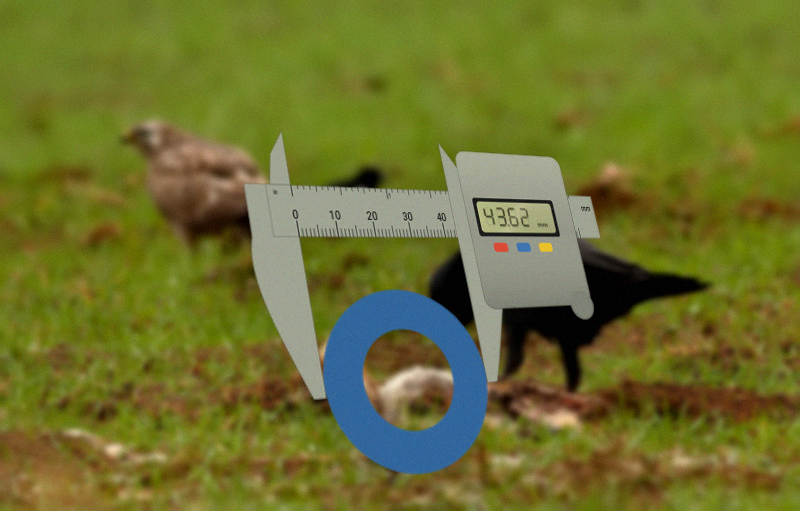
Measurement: 43.62 mm
